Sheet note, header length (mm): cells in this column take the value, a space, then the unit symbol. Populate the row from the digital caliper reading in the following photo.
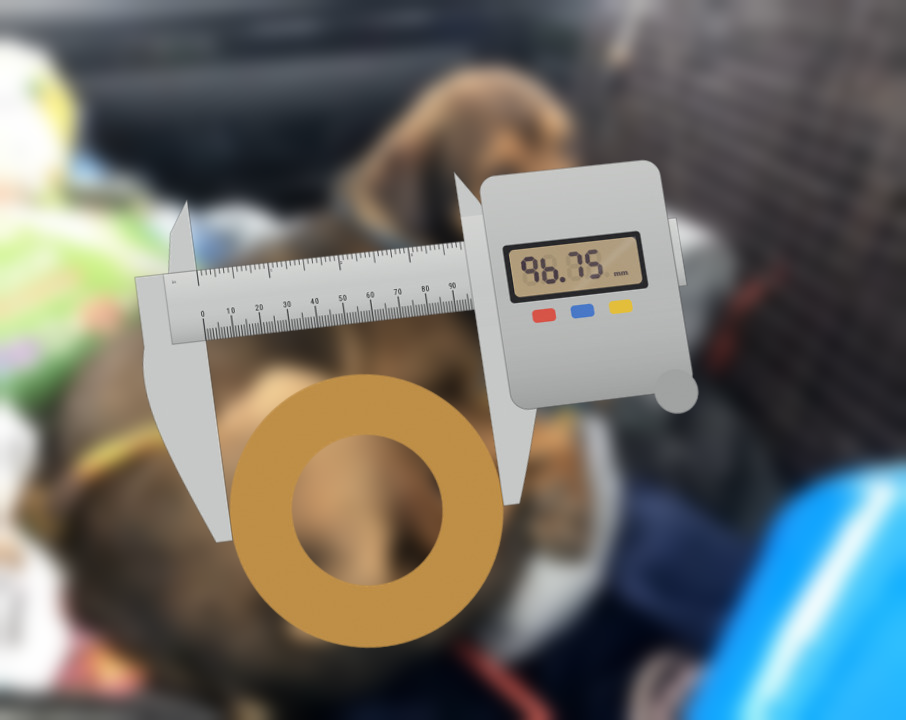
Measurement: 96.75 mm
